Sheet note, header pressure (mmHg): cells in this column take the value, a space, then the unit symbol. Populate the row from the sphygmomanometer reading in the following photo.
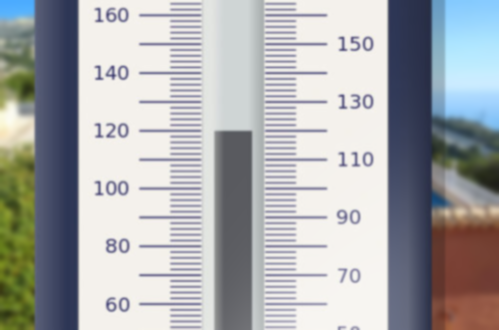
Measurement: 120 mmHg
